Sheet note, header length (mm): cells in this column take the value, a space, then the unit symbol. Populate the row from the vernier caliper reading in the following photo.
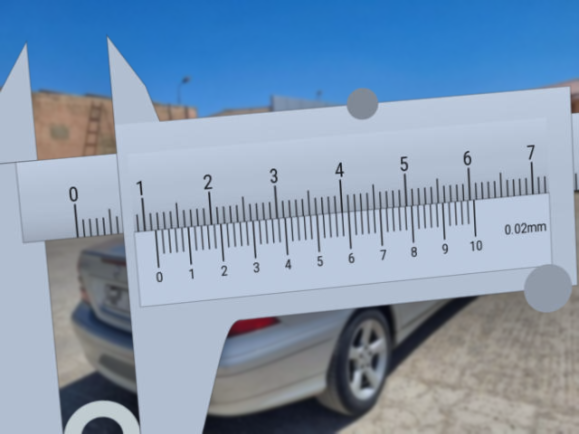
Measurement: 11.6 mm
